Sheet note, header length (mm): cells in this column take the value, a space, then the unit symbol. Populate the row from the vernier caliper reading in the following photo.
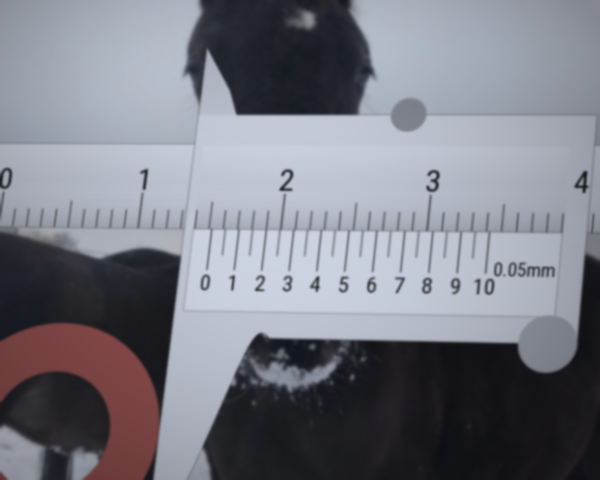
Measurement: 15.2 mm
